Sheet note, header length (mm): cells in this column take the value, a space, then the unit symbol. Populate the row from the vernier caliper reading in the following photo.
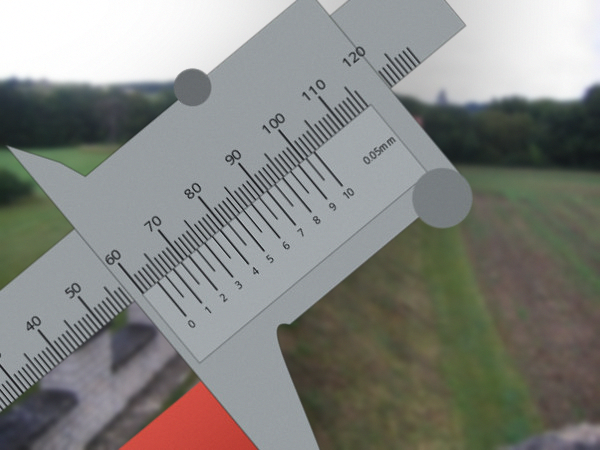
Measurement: 63.5 mm
